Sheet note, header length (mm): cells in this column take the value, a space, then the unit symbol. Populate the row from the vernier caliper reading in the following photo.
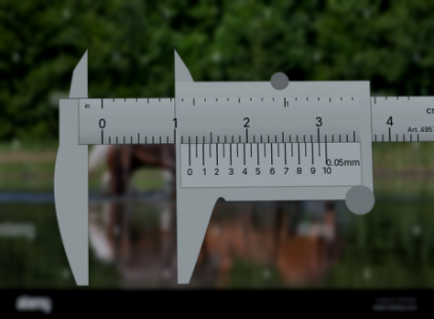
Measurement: 12.0 mm
